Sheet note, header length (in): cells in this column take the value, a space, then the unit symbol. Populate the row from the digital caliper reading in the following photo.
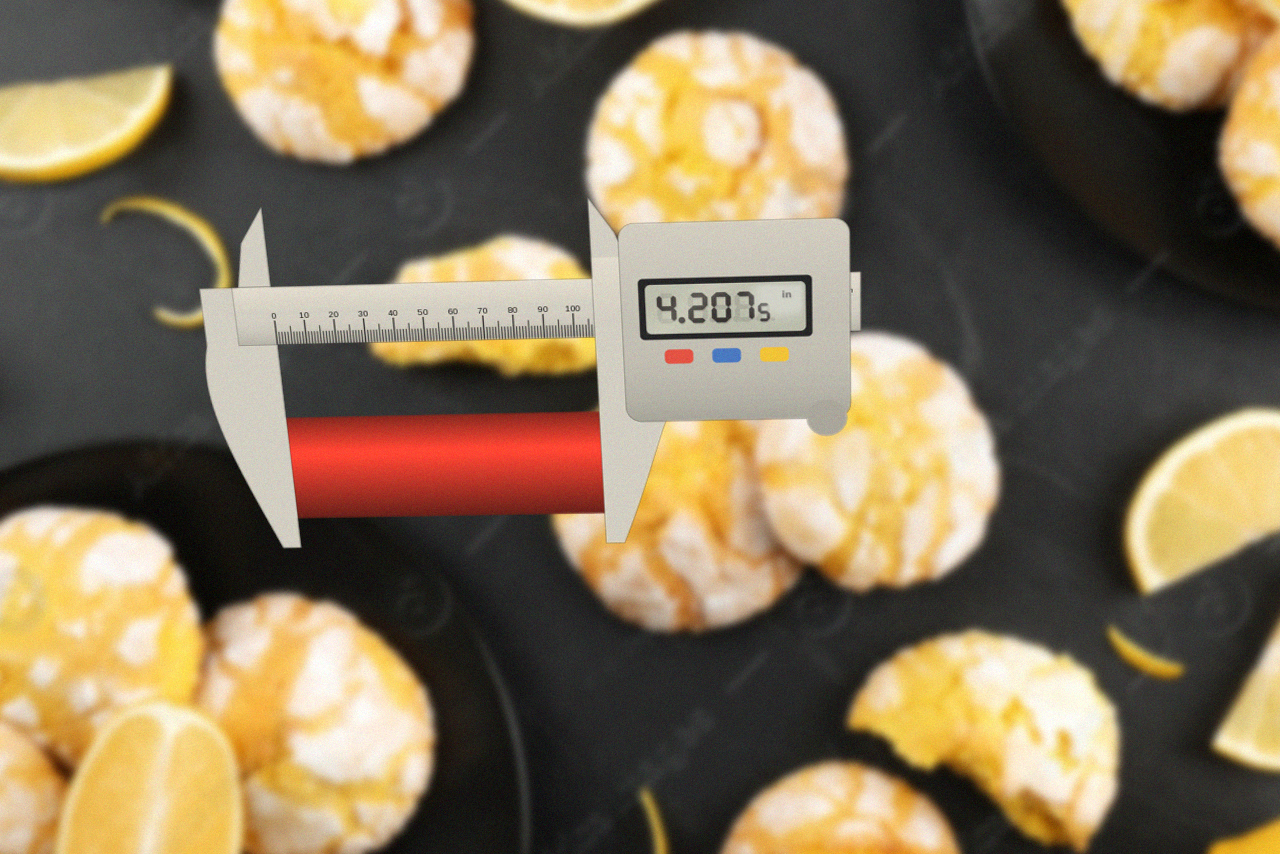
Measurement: 4.2075 in
